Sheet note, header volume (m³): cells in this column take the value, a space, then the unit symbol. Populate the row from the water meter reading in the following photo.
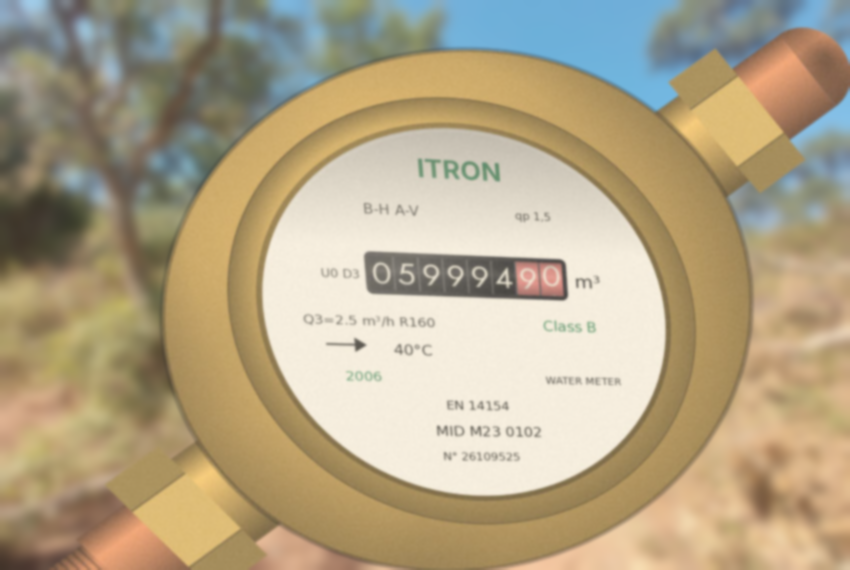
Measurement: 59994.90 m³
